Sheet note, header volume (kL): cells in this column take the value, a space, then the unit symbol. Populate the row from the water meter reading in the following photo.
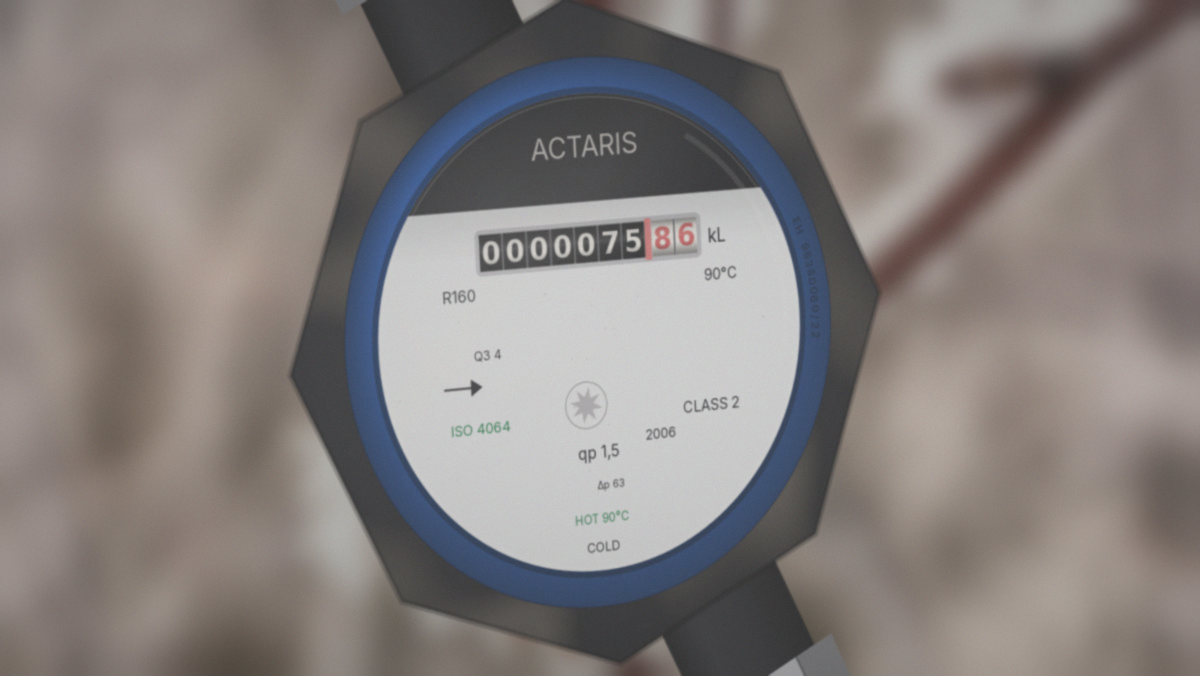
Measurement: 75.86 kL
